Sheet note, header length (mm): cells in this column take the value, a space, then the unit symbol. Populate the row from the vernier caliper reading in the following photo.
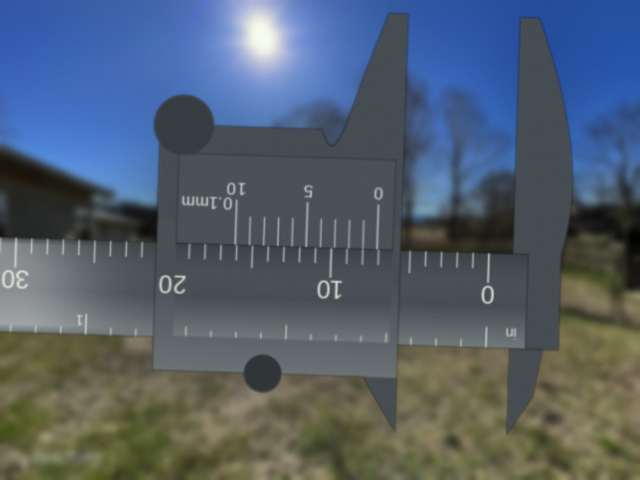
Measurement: 7.1 mm
